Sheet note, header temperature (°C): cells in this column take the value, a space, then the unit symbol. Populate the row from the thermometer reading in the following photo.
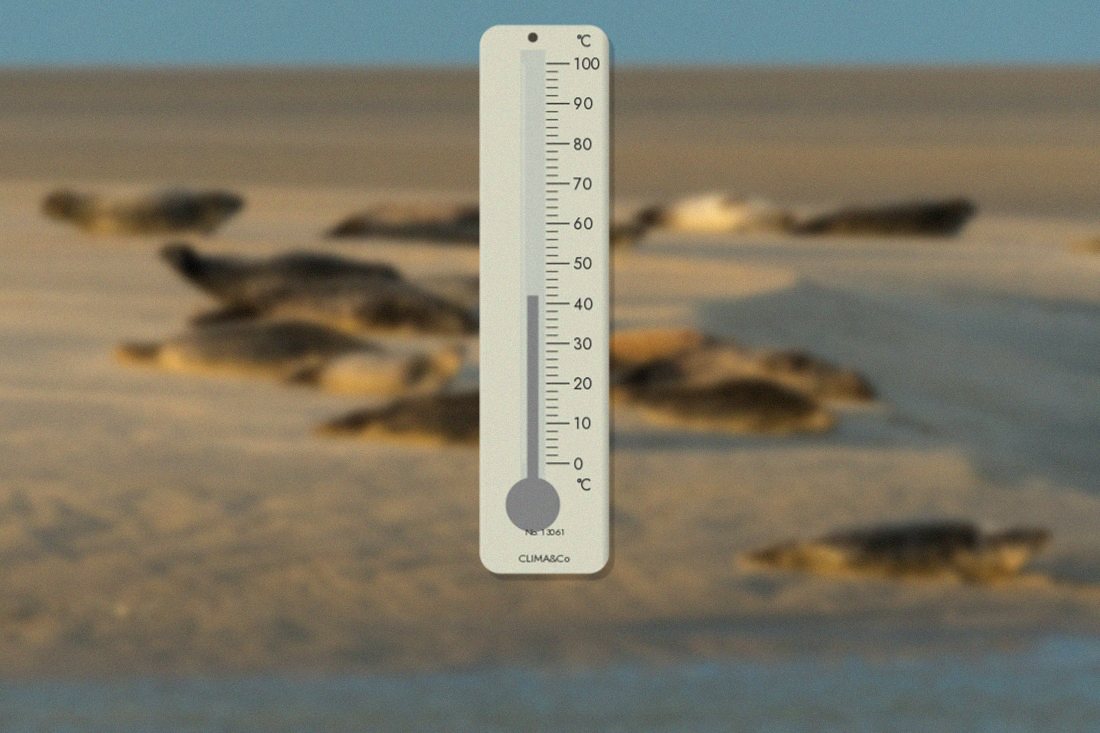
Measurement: 42 °C
